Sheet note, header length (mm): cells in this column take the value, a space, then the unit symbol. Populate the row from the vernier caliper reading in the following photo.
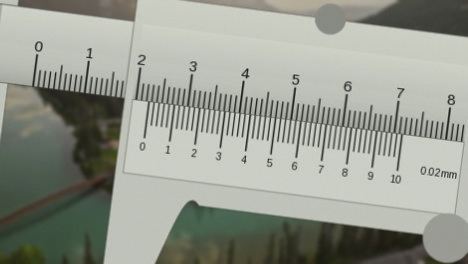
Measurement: 22.5 mm
